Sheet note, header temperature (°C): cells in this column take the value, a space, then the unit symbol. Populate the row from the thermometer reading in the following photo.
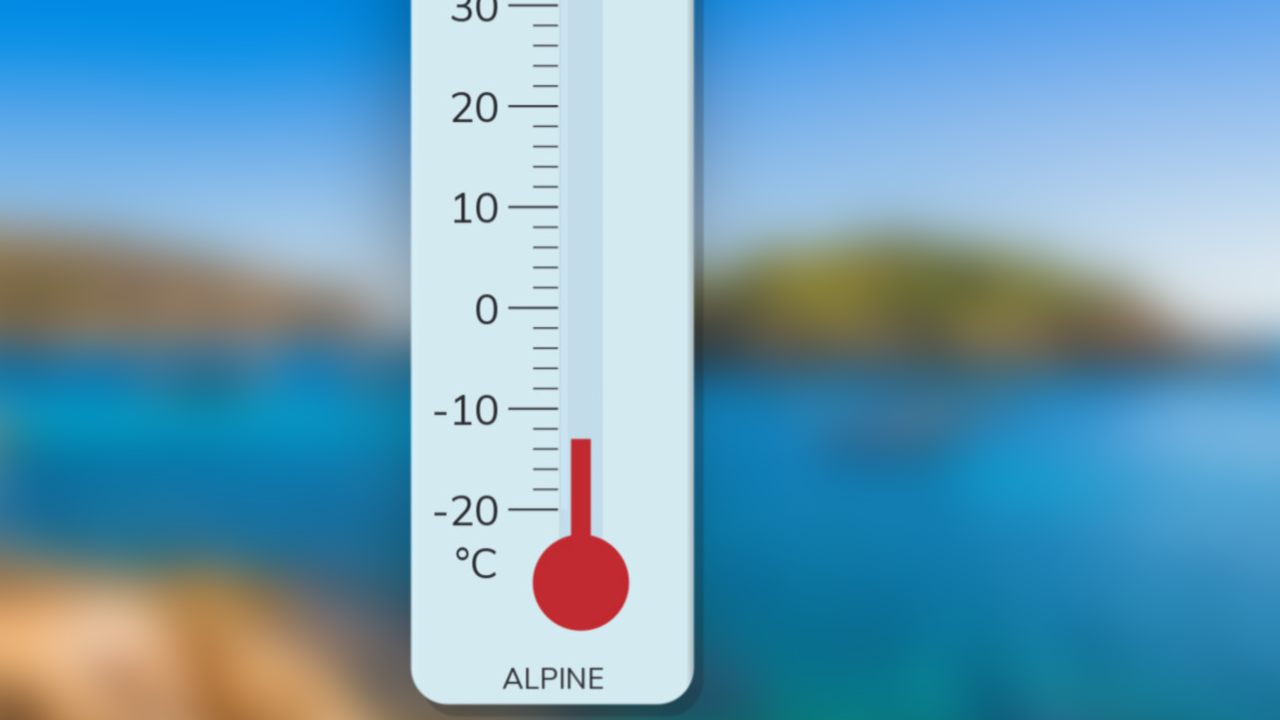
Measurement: -13 °C
